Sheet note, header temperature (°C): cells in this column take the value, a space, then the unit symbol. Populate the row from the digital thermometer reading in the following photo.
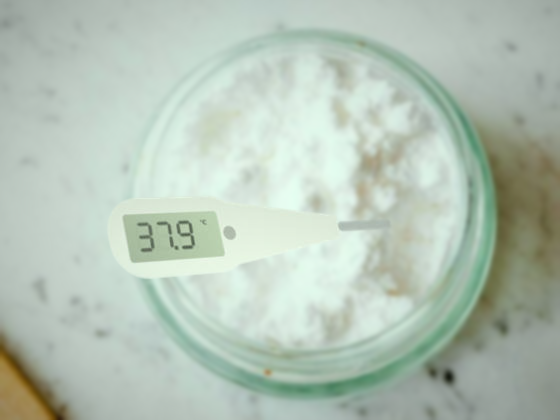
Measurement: 37.9 °C
